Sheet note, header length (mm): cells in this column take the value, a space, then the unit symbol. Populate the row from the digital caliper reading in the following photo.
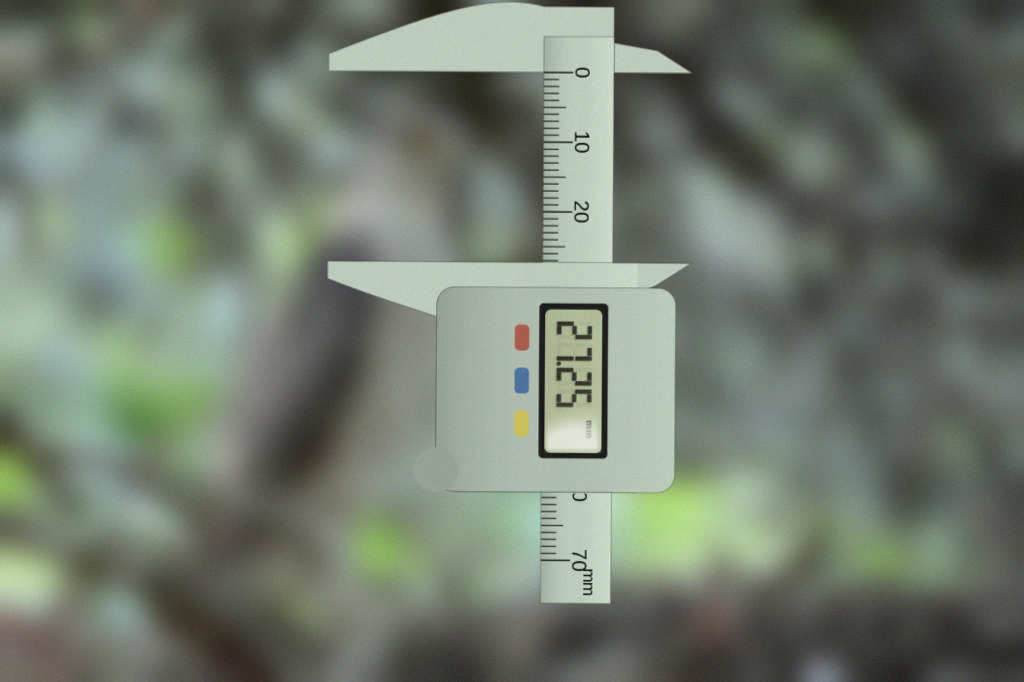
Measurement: 27.25 mm
